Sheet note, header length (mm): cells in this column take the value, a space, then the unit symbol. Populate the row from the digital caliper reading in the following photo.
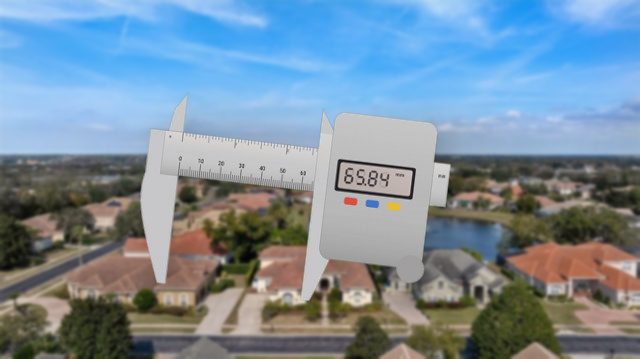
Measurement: 65.84 mm
